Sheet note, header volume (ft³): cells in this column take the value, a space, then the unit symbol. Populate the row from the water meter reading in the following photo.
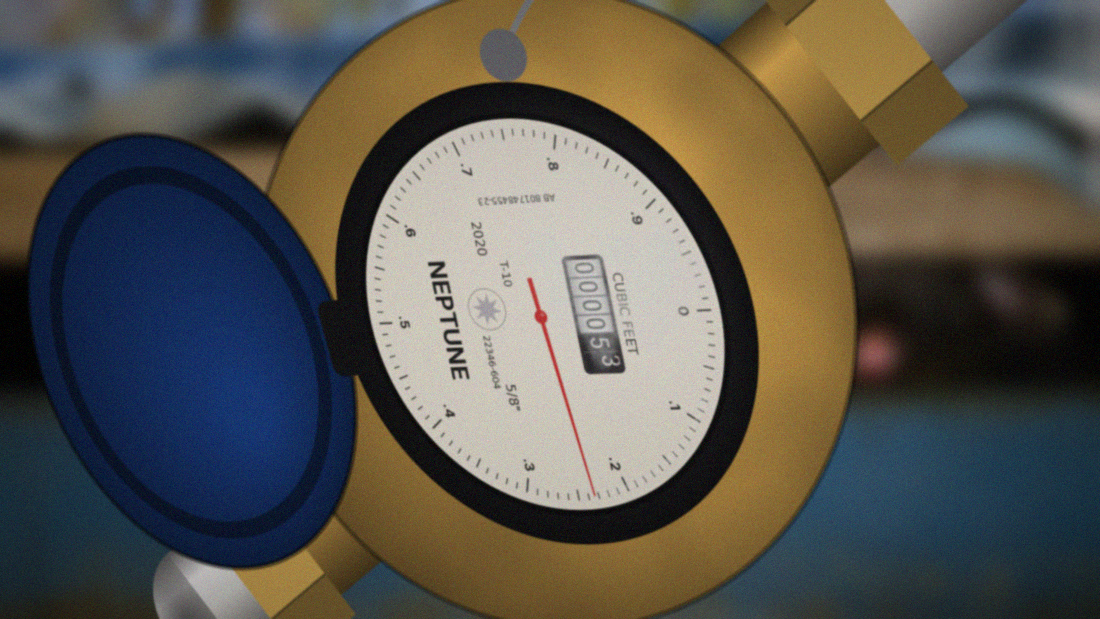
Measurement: 53.23 ft³
